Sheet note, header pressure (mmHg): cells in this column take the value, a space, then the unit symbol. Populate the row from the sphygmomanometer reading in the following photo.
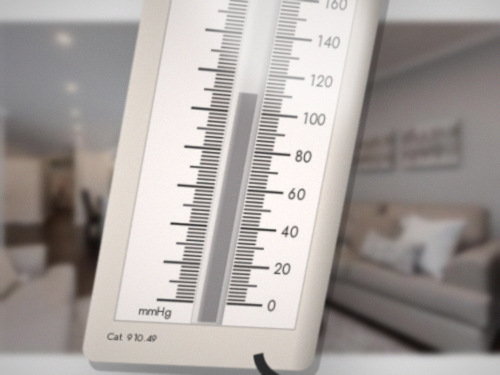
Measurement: 110 mmHg
